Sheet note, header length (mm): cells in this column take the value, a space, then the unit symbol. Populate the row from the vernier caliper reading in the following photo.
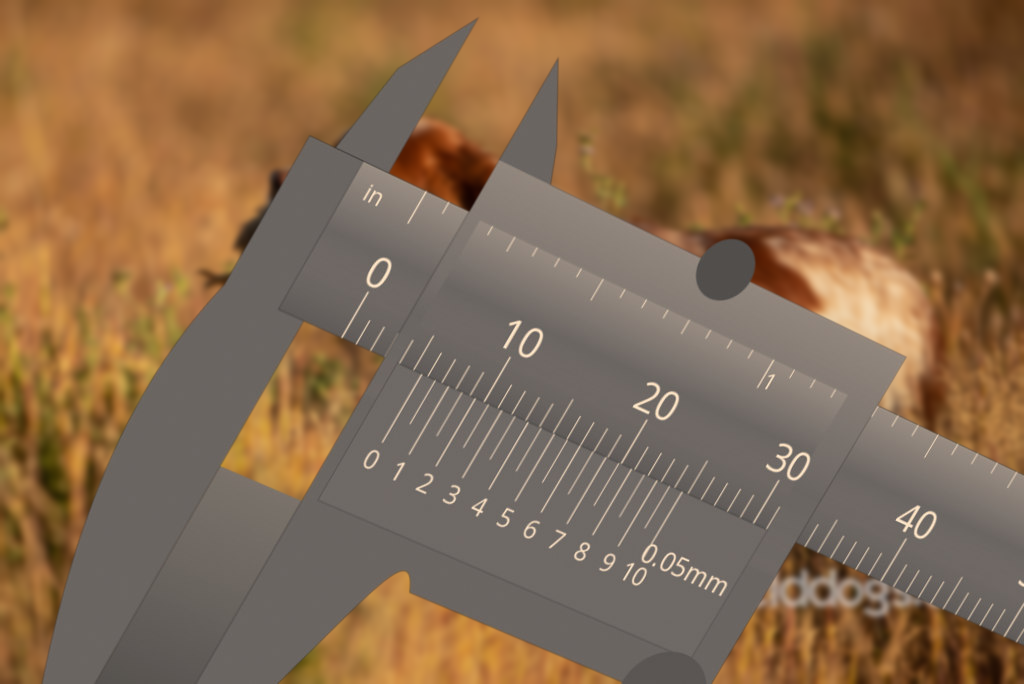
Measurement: 5.6 mm
